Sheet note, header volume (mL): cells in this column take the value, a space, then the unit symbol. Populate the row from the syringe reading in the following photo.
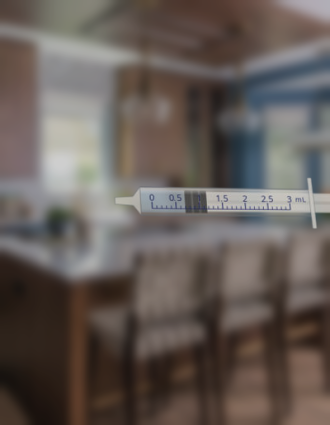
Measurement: 0.7 mL
